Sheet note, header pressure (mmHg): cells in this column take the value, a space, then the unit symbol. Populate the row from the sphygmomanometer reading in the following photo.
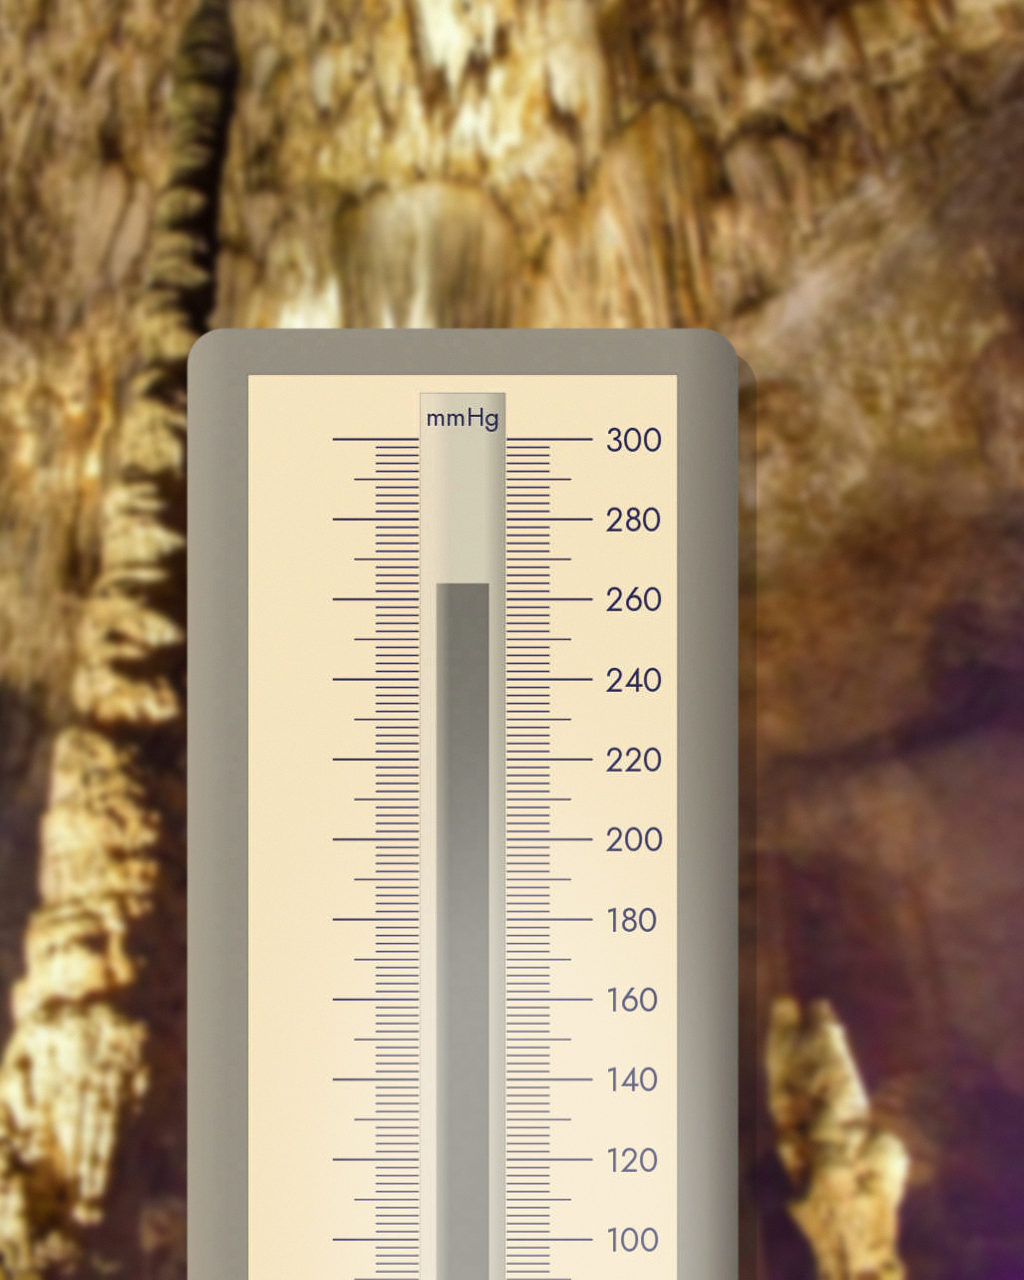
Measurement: 264 mmHg
